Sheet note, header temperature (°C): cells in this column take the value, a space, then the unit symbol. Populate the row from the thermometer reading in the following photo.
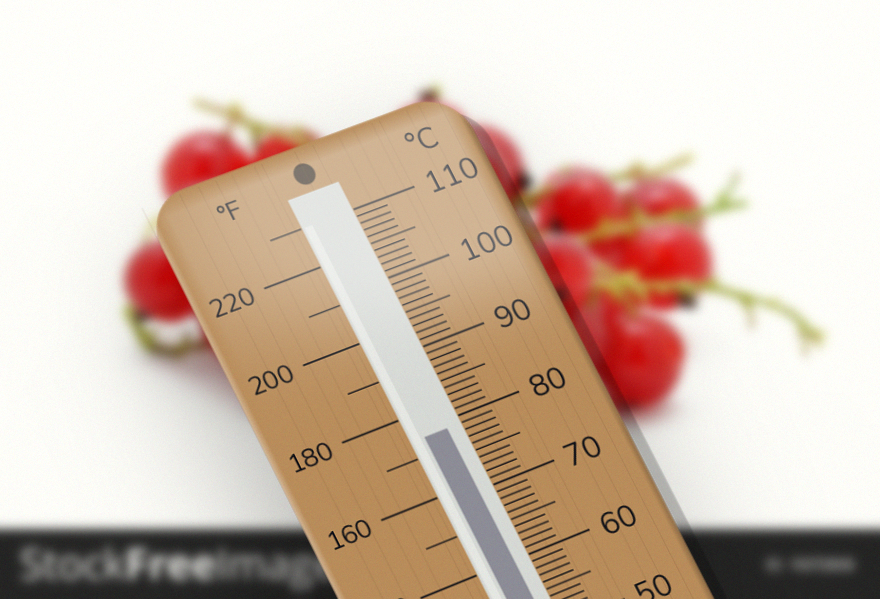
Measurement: 79 °C
